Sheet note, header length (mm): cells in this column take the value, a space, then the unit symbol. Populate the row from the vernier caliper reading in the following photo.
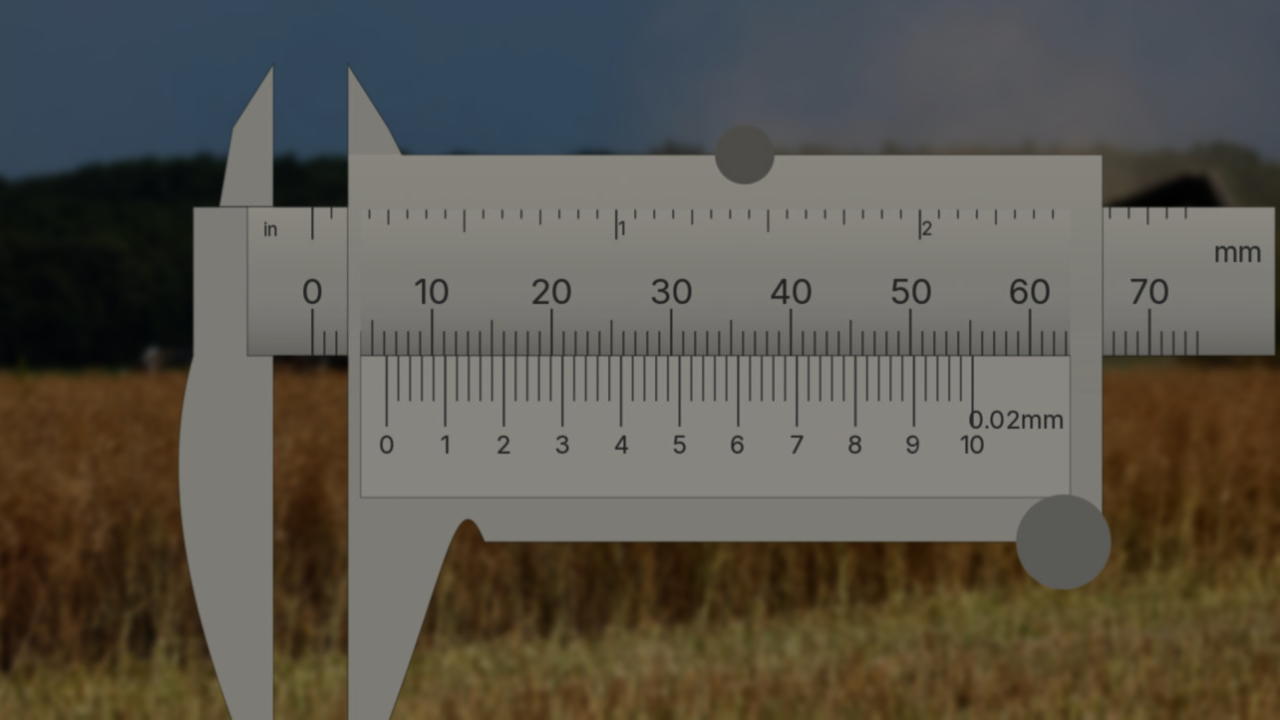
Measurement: 6.2 mm
